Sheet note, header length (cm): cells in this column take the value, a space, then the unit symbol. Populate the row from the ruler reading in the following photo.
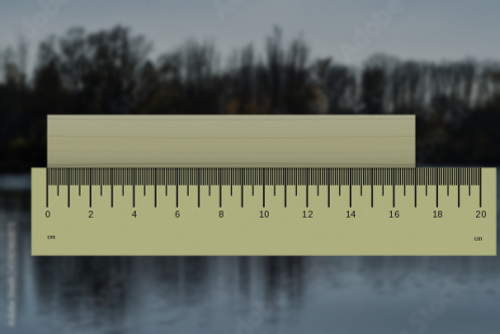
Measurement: 17 cm
